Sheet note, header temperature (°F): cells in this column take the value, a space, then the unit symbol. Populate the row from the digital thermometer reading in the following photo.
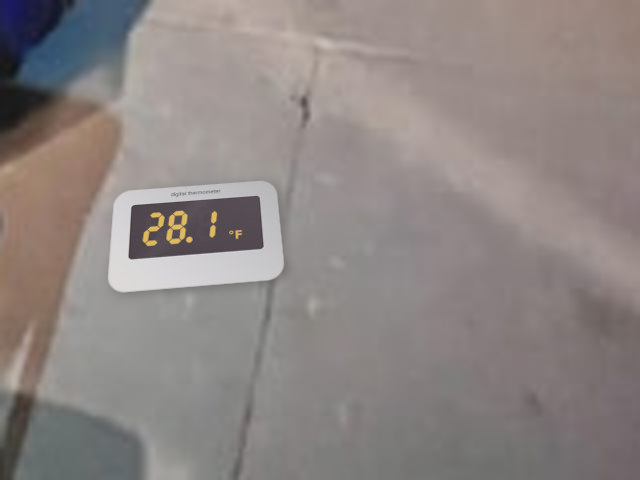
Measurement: 28.1 °F
